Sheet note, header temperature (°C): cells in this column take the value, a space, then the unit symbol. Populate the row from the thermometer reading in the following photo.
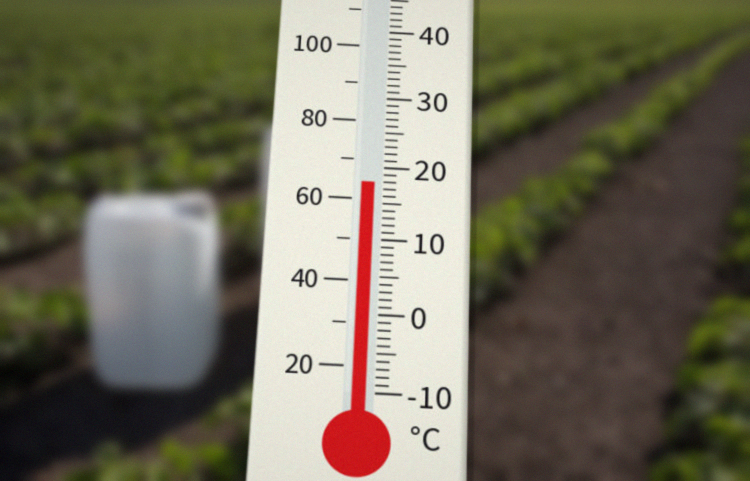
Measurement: 18 °C
